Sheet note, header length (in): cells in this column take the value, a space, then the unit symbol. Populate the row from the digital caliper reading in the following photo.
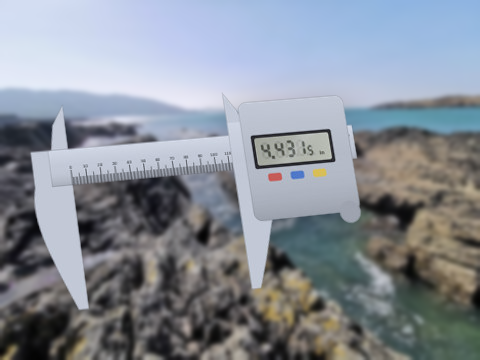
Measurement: 4.4315 in
